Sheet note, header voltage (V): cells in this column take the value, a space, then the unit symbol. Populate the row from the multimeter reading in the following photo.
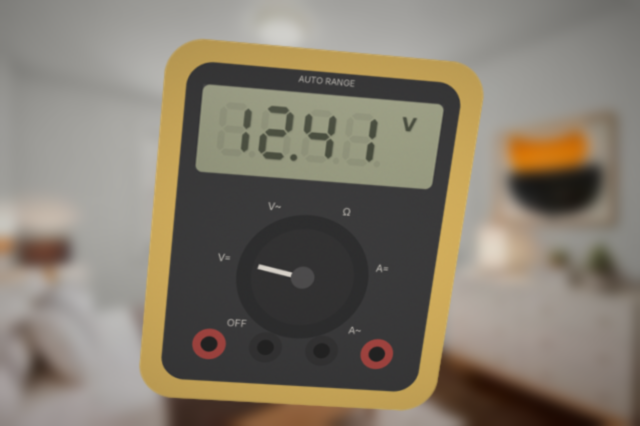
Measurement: 12.41 V
